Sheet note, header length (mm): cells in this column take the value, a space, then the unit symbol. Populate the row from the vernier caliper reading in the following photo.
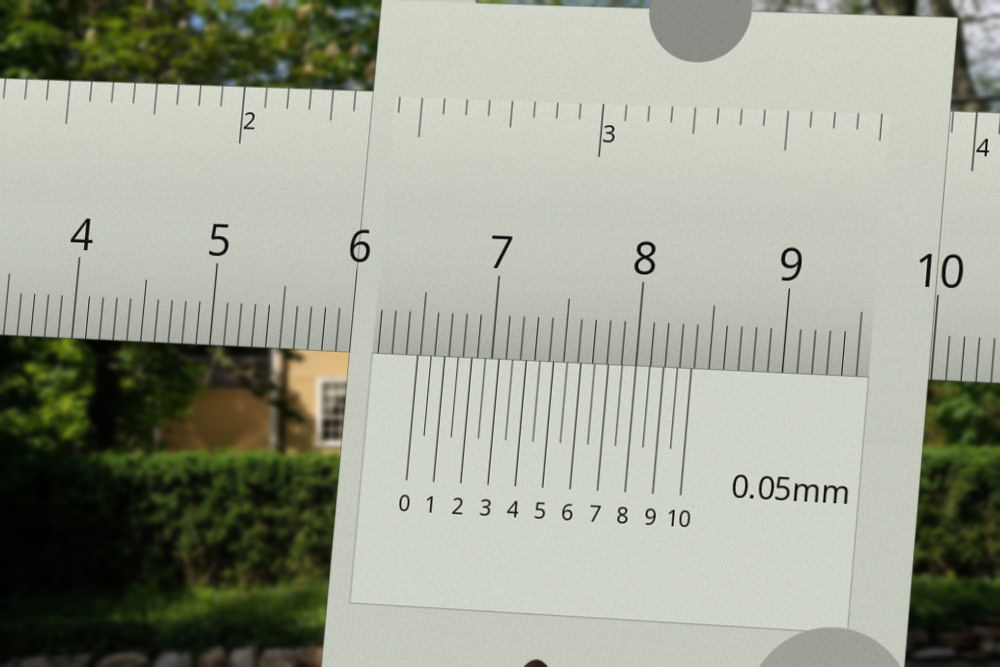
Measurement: 64.8 mm
